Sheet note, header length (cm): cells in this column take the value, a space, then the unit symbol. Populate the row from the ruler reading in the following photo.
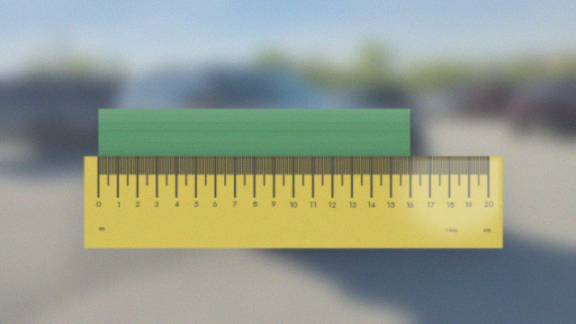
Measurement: 16 cm
